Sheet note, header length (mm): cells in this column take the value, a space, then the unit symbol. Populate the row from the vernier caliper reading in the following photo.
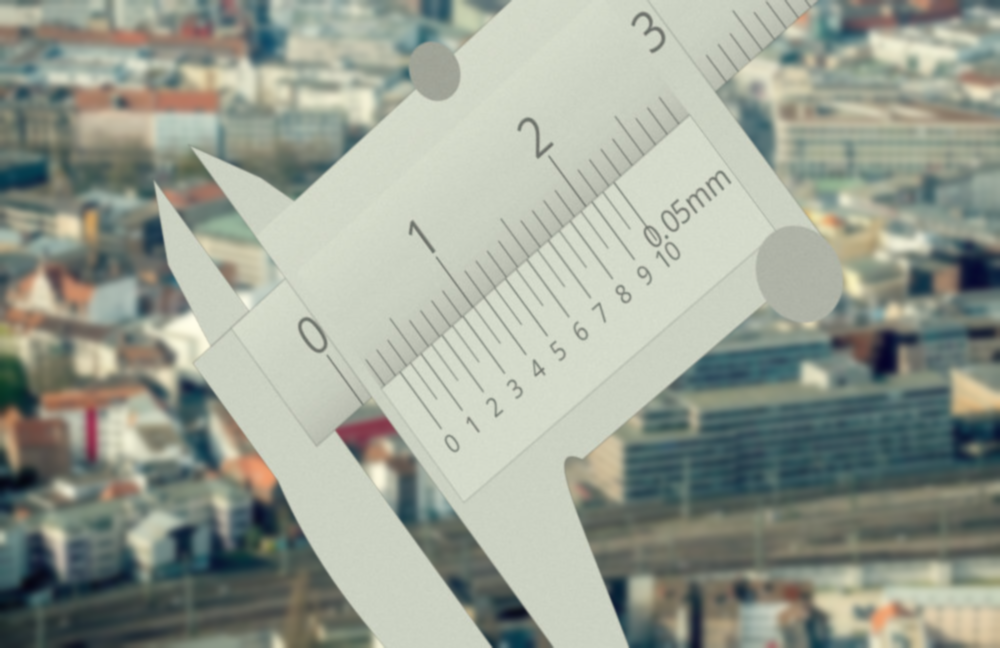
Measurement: 3.4 mm
